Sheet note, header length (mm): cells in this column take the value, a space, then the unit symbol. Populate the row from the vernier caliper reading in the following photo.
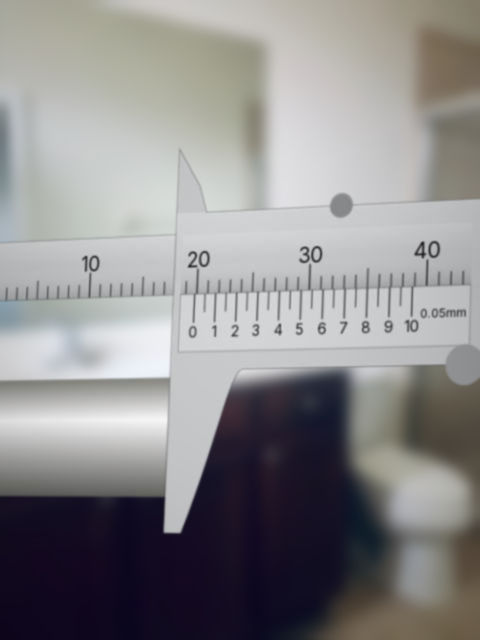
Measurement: 19.8 mm
